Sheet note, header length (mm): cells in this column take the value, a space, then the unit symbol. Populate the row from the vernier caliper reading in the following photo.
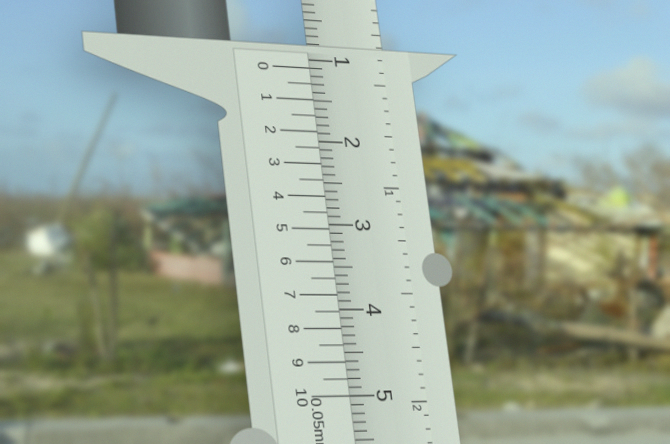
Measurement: 11.0 mm
